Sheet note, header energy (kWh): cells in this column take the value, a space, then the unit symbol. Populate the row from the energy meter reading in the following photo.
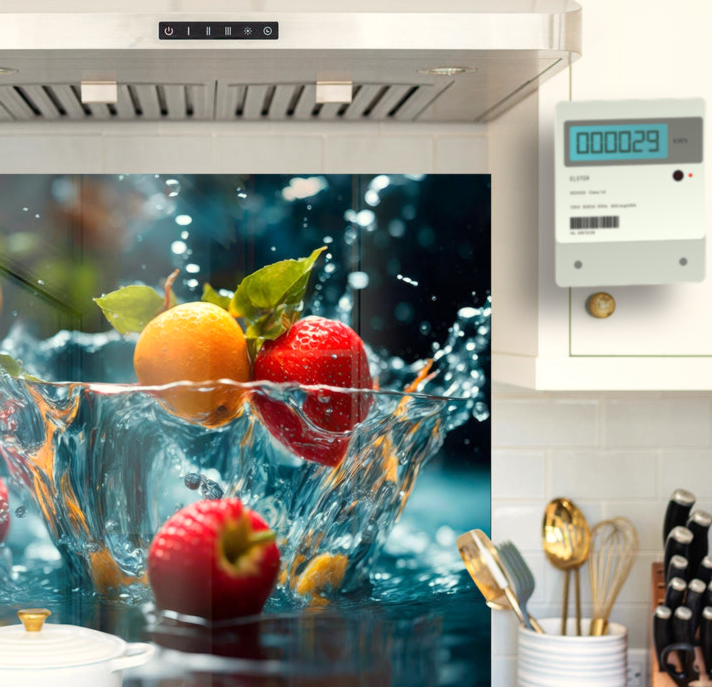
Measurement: 29 kWh
